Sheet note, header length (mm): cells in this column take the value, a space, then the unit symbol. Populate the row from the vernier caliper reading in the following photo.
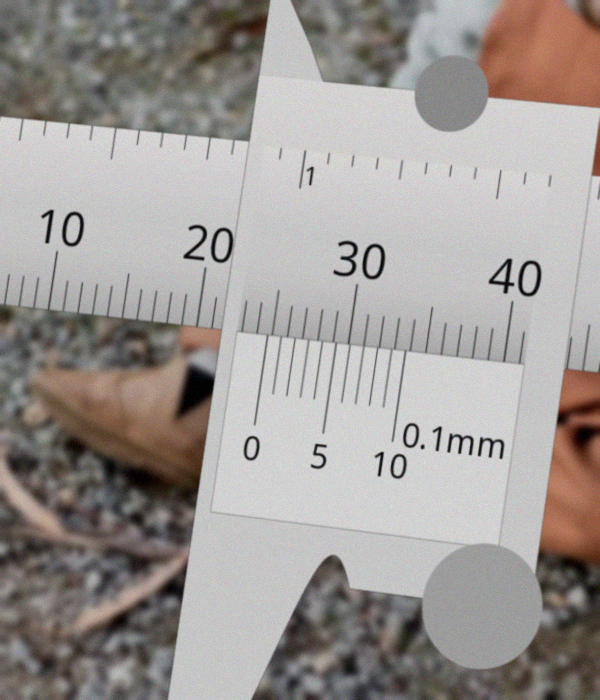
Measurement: 24.7 mm
